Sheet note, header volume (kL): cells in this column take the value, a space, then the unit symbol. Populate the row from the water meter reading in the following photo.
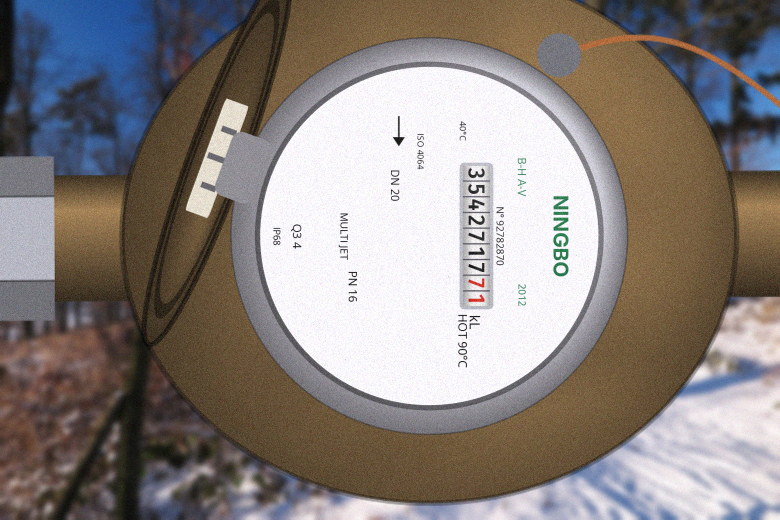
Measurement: 3542717.71 kL
